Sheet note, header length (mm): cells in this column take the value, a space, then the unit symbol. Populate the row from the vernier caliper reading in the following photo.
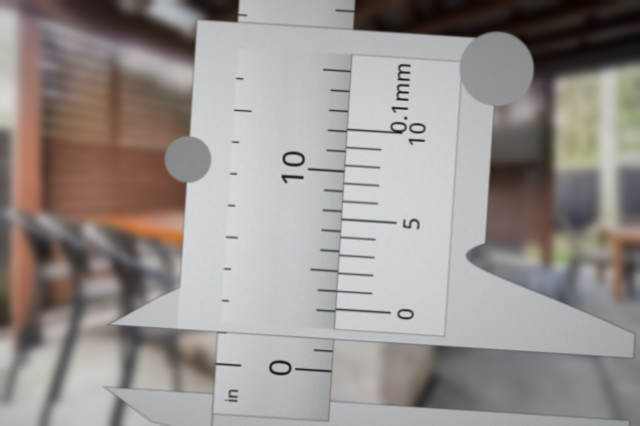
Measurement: 3.1 mm
